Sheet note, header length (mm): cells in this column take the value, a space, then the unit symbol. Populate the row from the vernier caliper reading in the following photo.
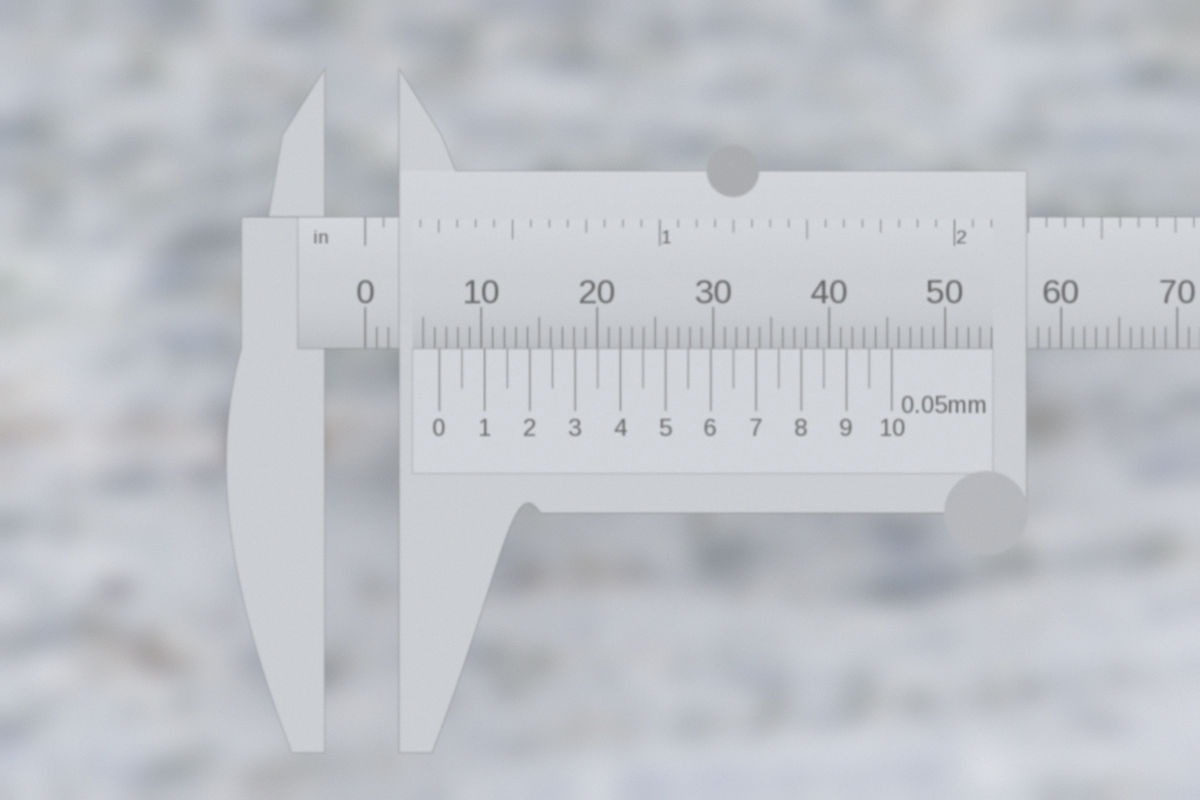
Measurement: 6.4 mm
